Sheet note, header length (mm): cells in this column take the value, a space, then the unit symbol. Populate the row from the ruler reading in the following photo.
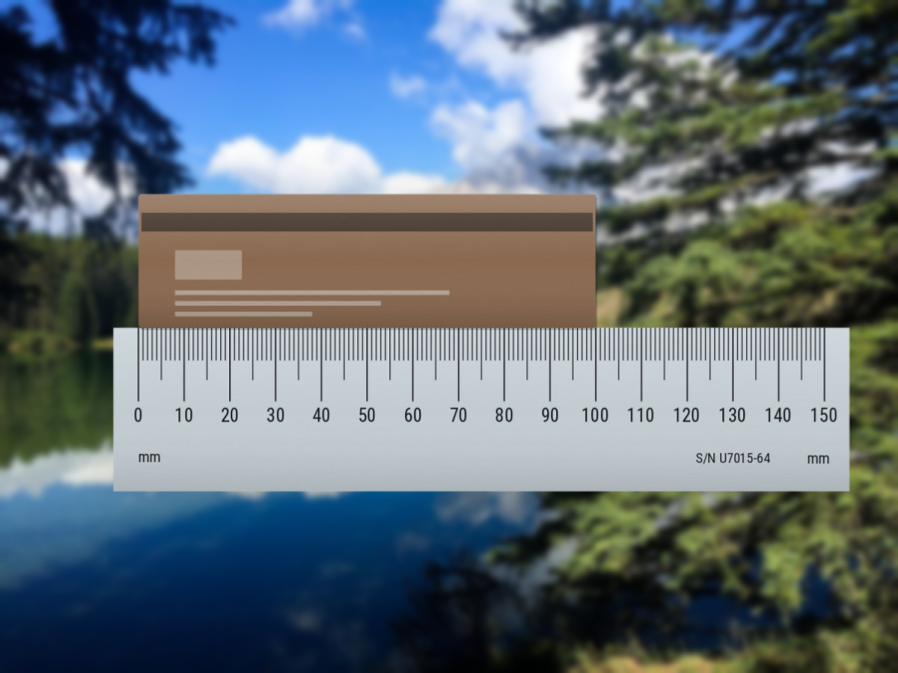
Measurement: 100 mm
